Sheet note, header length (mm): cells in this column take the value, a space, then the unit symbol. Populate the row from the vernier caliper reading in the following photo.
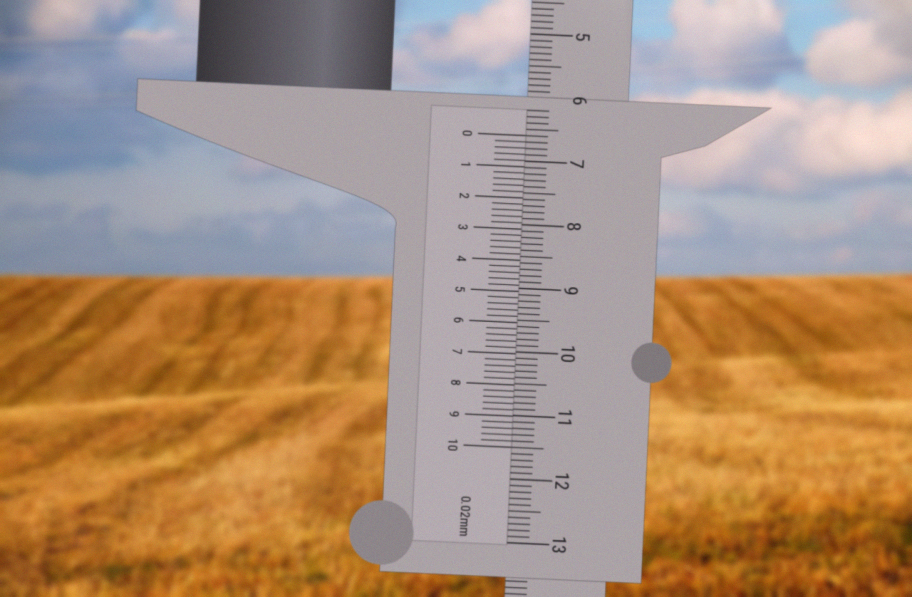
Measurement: 66.0 mm
